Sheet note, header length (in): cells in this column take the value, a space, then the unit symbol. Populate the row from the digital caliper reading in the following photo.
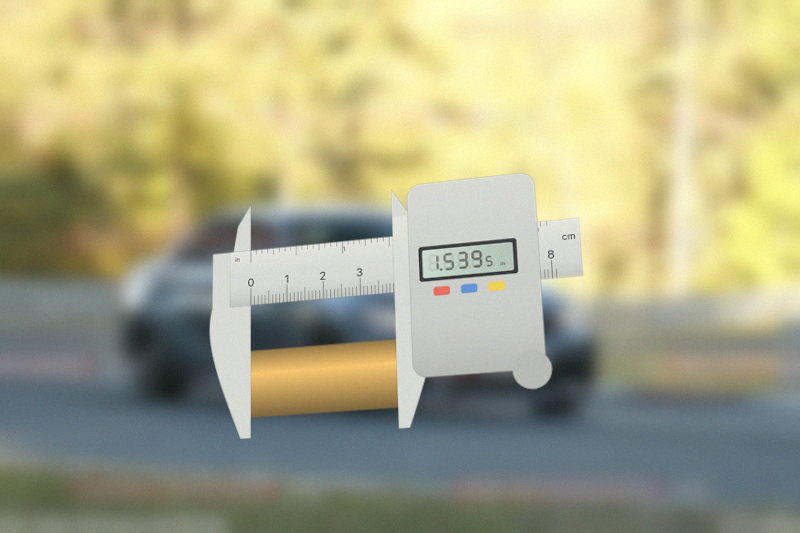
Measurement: 1.5395 in
